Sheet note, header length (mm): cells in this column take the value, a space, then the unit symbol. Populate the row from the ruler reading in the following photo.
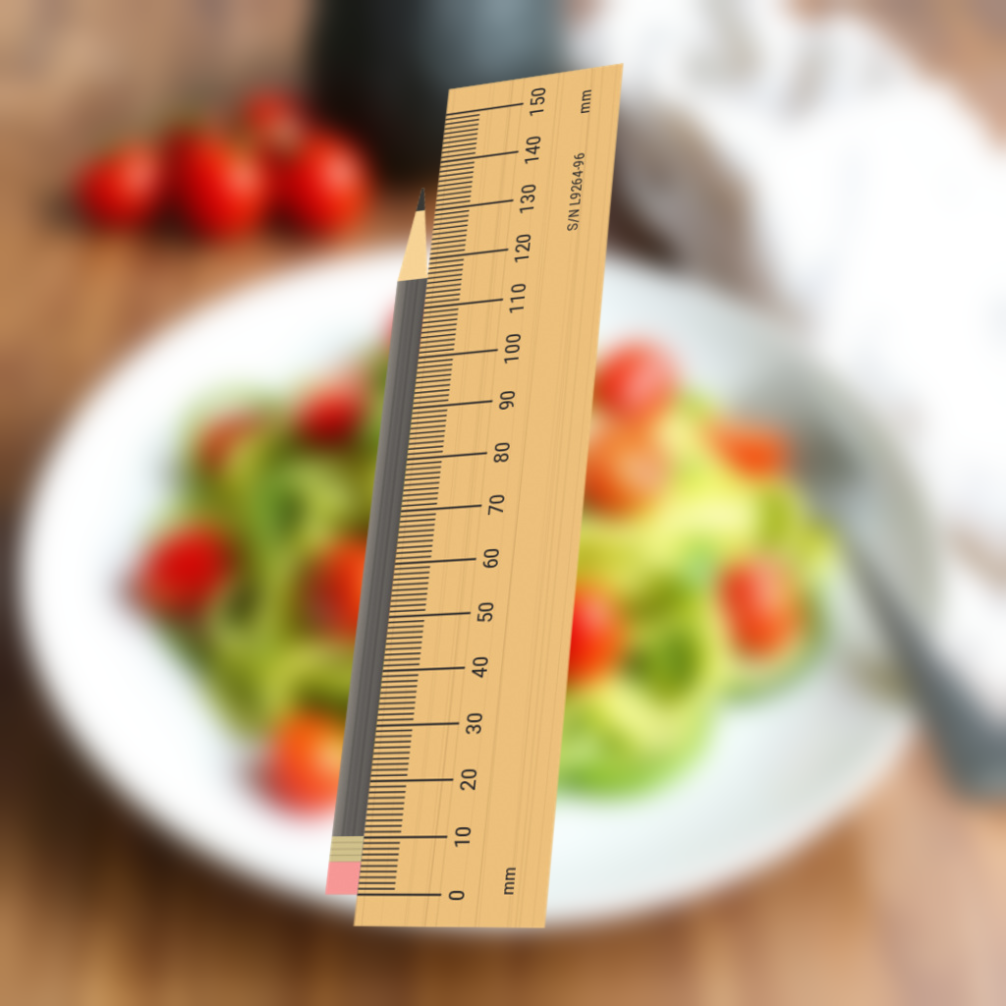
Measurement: 135 mm
